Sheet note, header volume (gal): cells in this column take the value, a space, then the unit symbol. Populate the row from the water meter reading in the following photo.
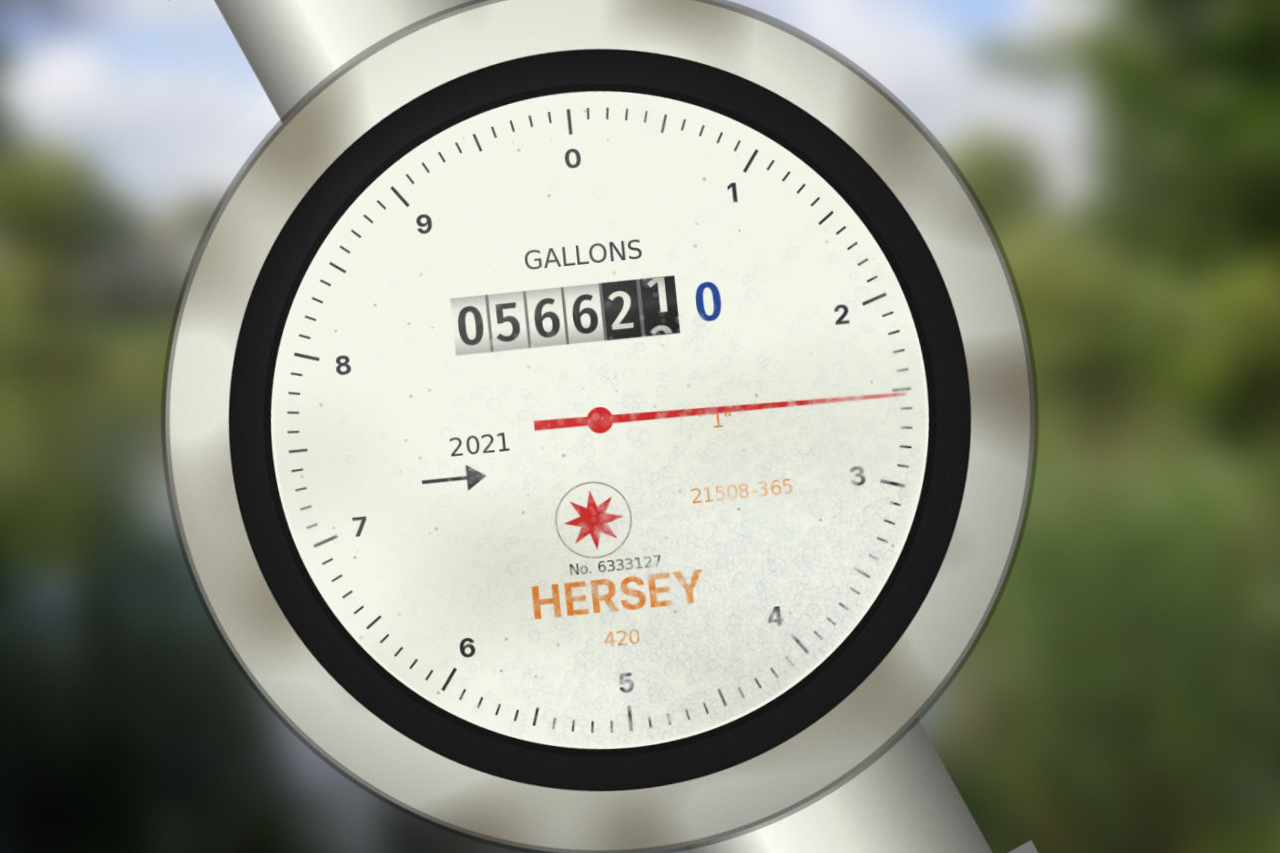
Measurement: 566212.5 gal
